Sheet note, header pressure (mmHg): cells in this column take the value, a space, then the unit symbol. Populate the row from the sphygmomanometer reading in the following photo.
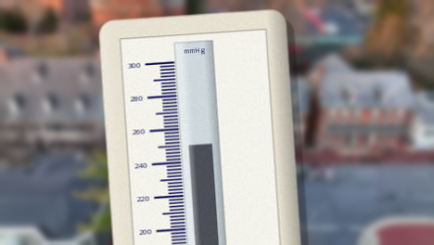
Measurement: 250 mmHg
